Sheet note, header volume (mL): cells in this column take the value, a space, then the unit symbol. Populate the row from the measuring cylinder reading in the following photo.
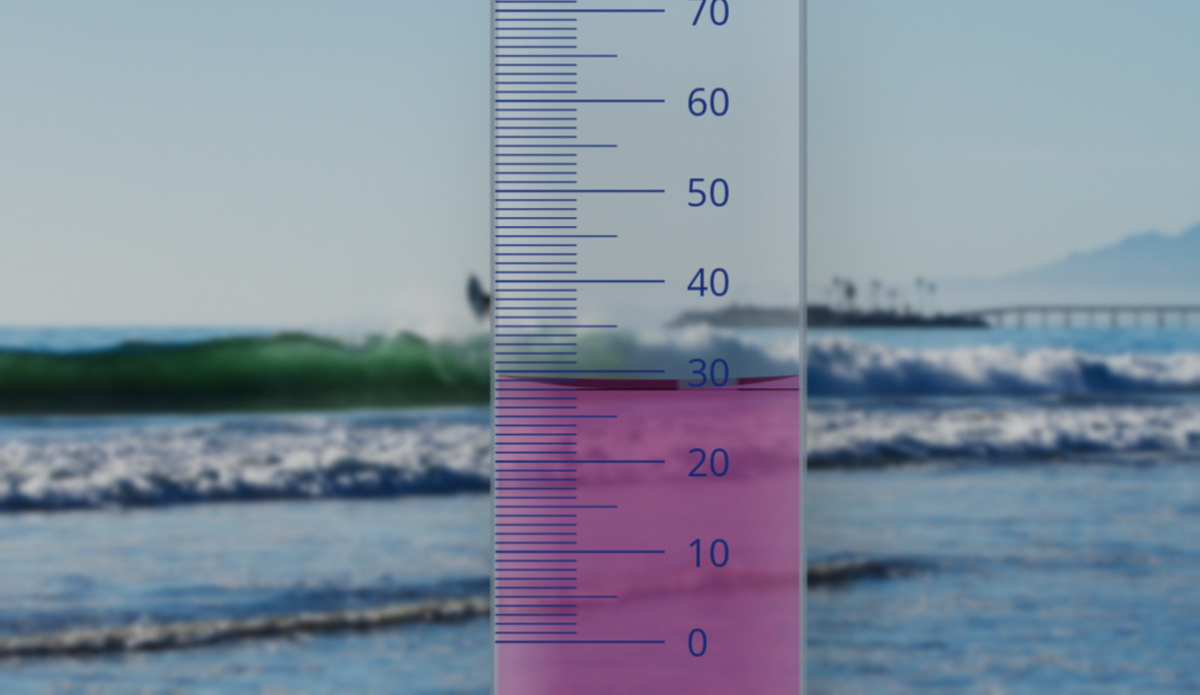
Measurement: 28 mL
